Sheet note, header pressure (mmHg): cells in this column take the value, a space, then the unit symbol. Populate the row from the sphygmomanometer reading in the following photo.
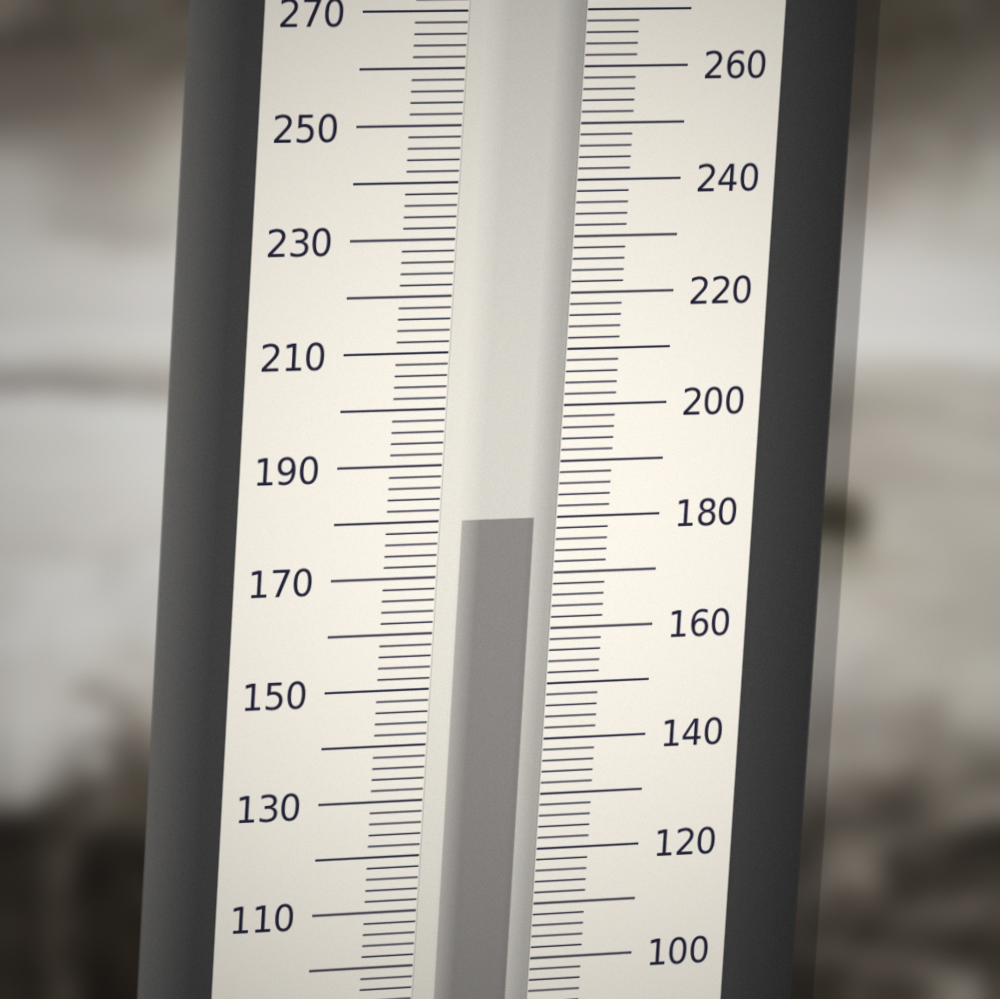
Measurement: 180 mmHg
